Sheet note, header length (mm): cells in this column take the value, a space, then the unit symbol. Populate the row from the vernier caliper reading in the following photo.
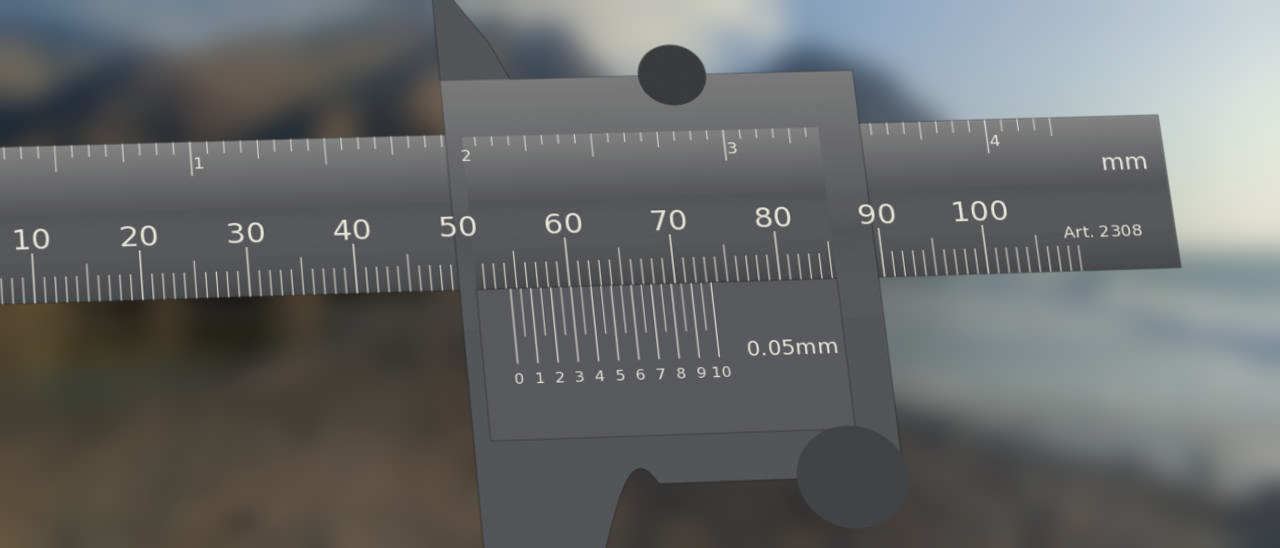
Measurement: 54.4 mm
